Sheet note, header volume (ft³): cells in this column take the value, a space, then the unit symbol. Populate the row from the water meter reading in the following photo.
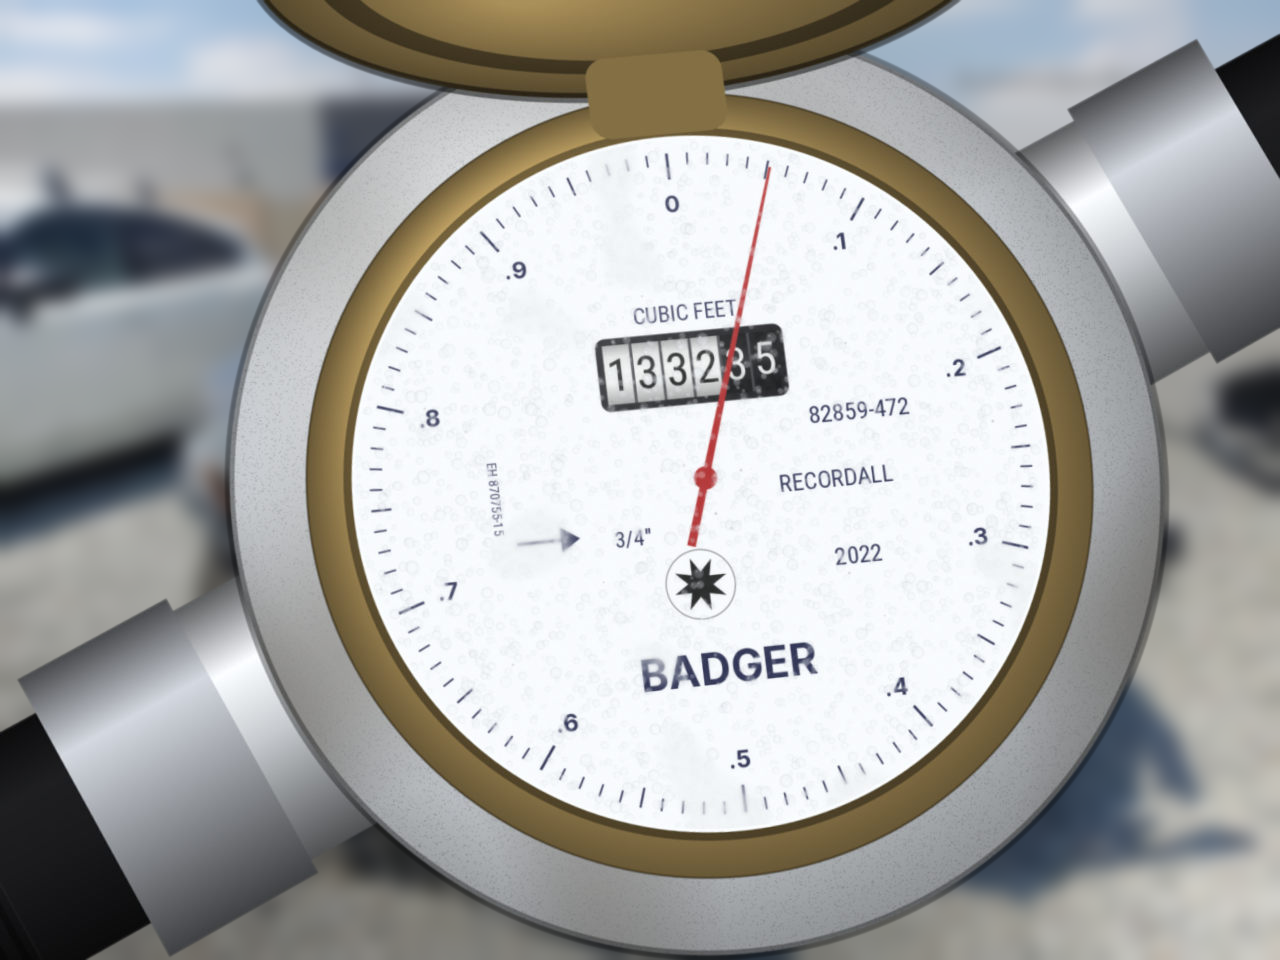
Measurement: 133235.05 ft³
